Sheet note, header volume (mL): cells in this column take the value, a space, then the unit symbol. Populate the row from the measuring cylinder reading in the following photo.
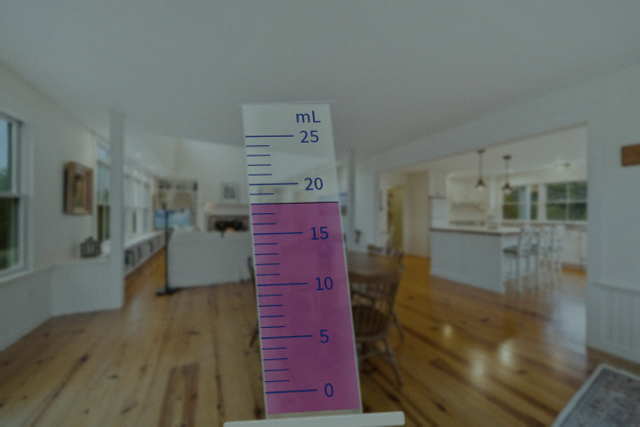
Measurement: 18 mL
